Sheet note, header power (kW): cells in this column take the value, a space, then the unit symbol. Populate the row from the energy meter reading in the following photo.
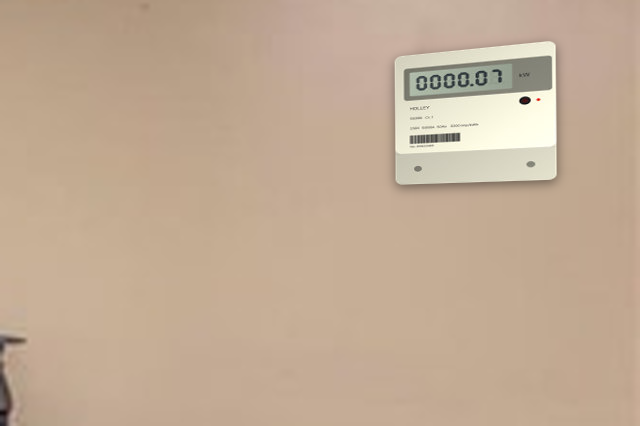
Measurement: 0.07 kW
